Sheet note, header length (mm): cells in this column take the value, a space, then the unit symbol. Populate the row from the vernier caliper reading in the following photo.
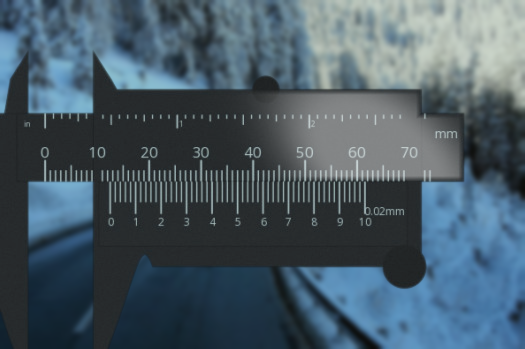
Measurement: 12.5 mm
